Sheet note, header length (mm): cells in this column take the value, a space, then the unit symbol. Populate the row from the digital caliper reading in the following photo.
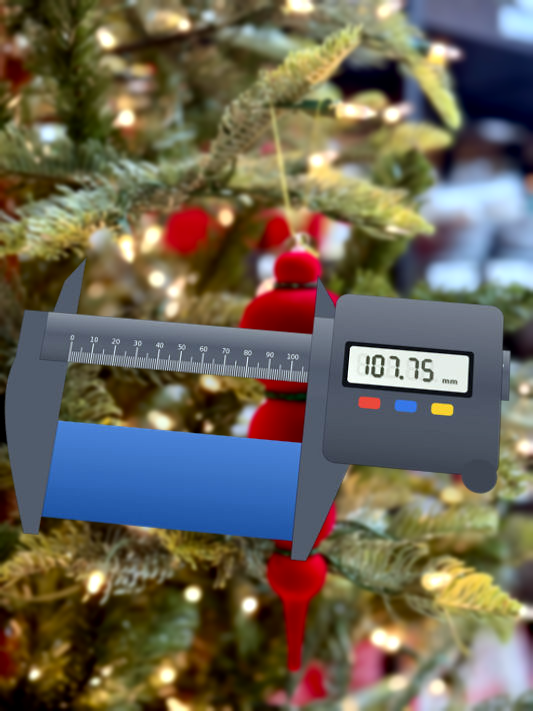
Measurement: 107.75 mm
